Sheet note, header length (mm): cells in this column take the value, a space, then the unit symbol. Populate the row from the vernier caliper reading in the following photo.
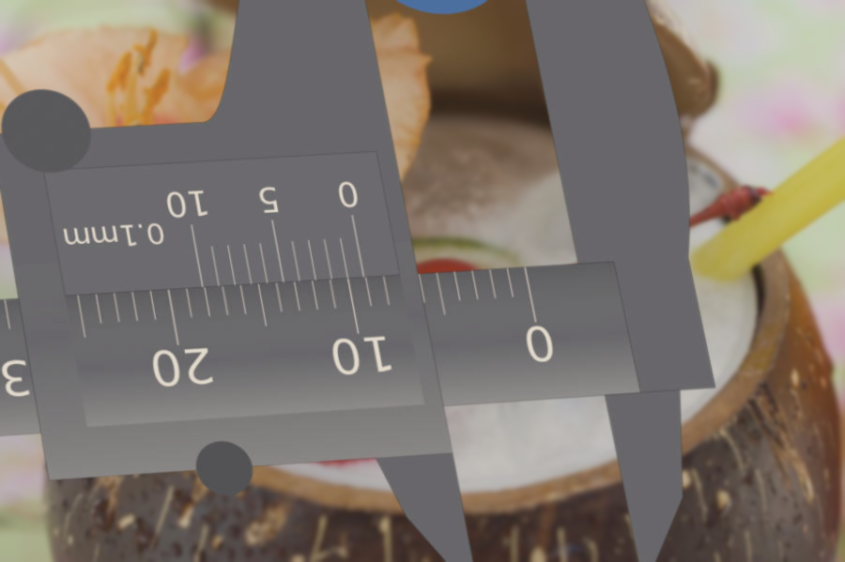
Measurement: 9.1 mm
